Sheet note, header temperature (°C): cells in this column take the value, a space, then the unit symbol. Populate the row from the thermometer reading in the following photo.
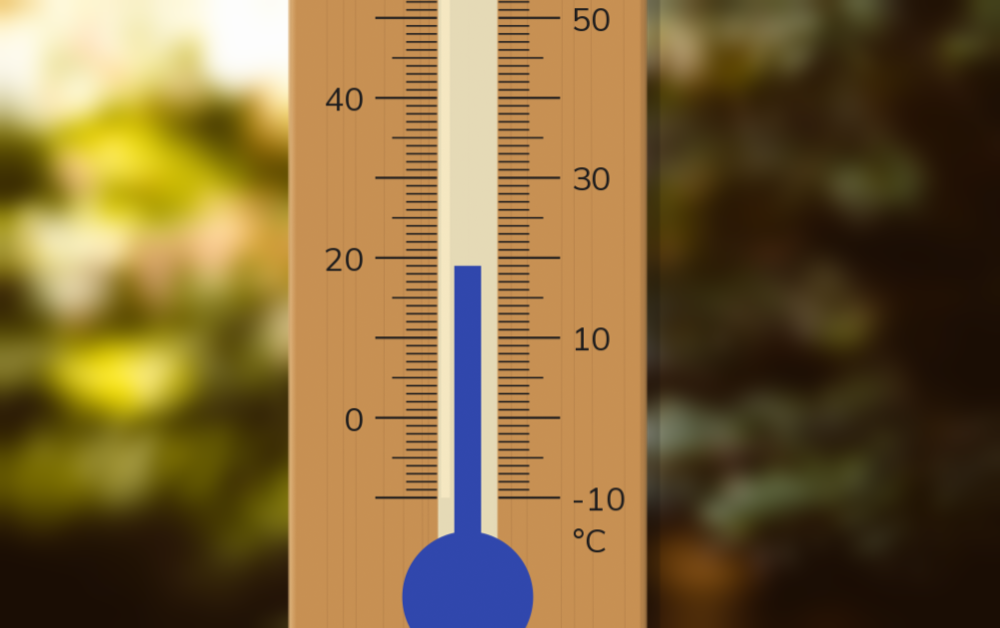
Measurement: 19 °C
